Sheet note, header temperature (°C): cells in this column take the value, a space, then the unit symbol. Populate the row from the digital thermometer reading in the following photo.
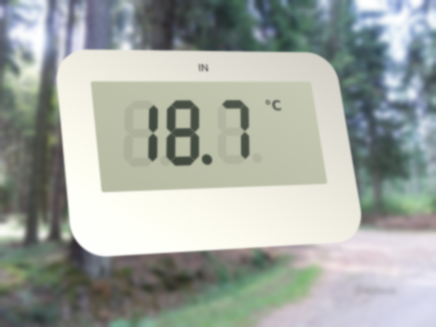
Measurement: 18.7 °C
